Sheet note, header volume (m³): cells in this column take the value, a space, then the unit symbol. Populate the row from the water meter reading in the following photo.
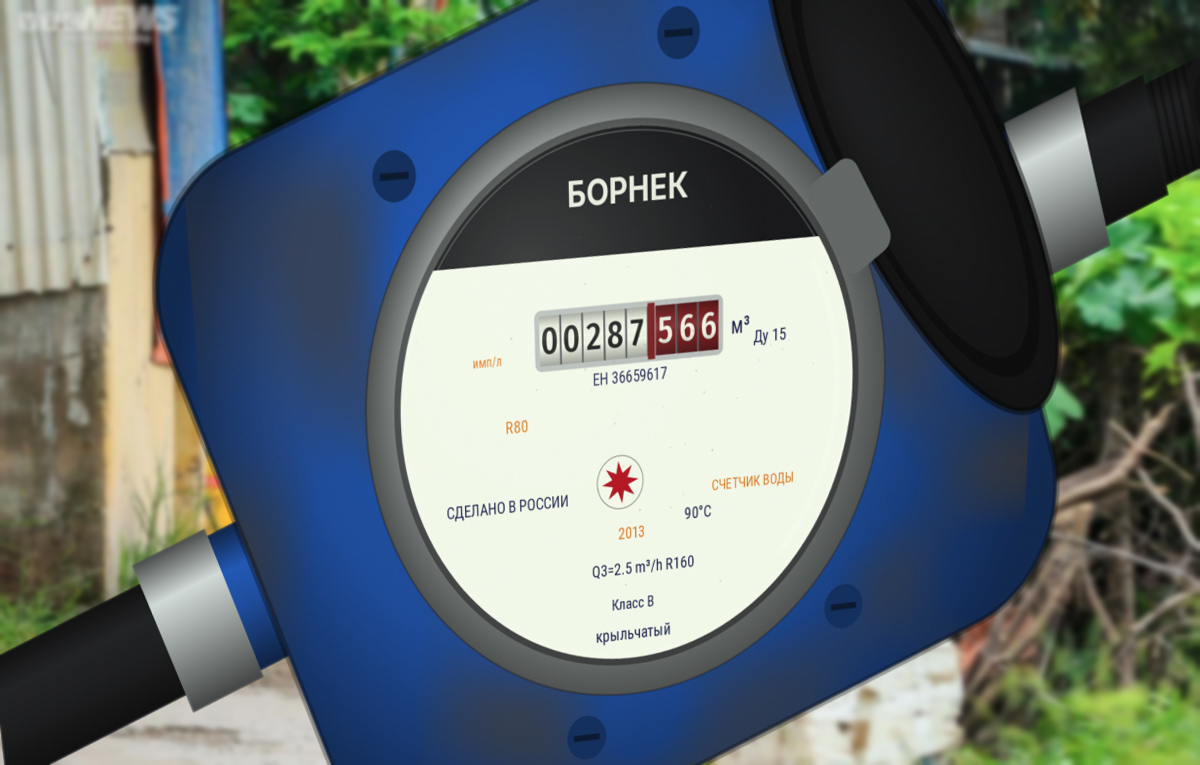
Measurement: 287.566 m³
